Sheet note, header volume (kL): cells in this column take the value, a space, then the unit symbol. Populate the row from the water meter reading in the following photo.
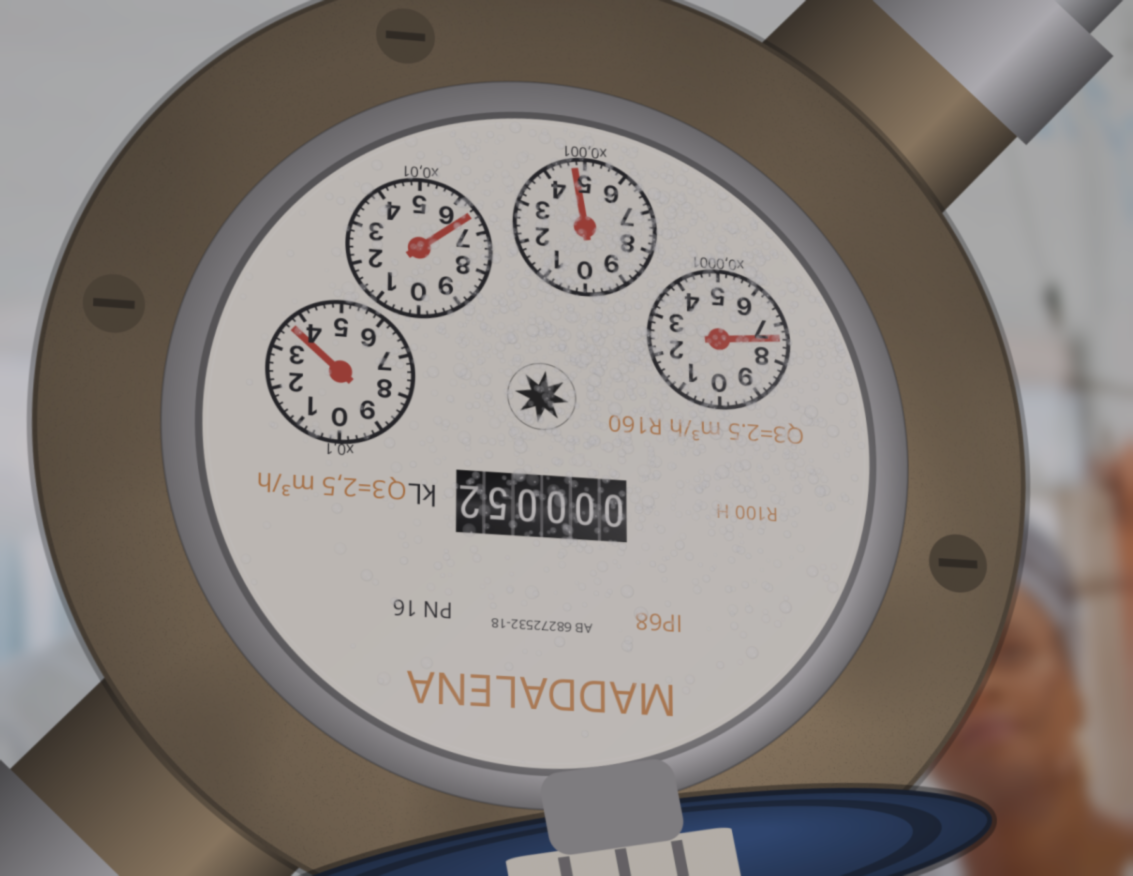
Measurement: 52.3647 kL
